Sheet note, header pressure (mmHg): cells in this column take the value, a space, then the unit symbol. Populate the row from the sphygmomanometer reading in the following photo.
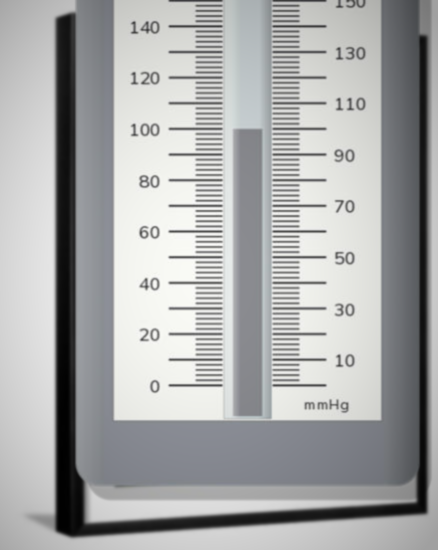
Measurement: 100 mmHg
